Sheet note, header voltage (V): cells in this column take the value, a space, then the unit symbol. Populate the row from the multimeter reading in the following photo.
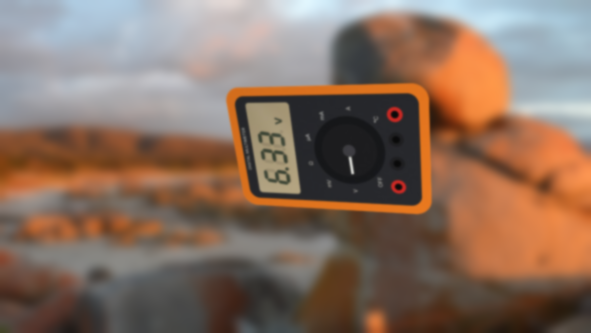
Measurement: 6.33 V
